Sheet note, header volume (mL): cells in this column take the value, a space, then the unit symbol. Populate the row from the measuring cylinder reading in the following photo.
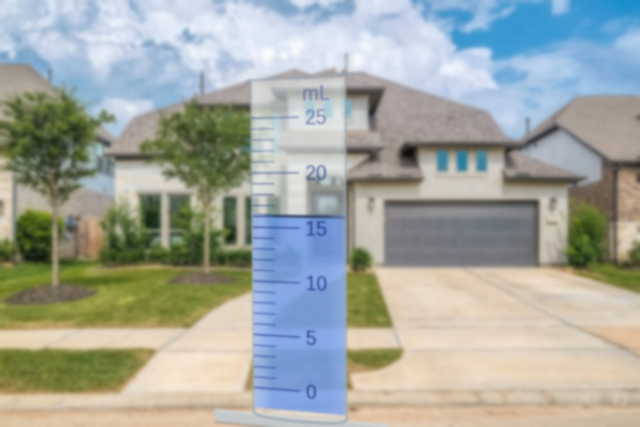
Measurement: 16 mL
